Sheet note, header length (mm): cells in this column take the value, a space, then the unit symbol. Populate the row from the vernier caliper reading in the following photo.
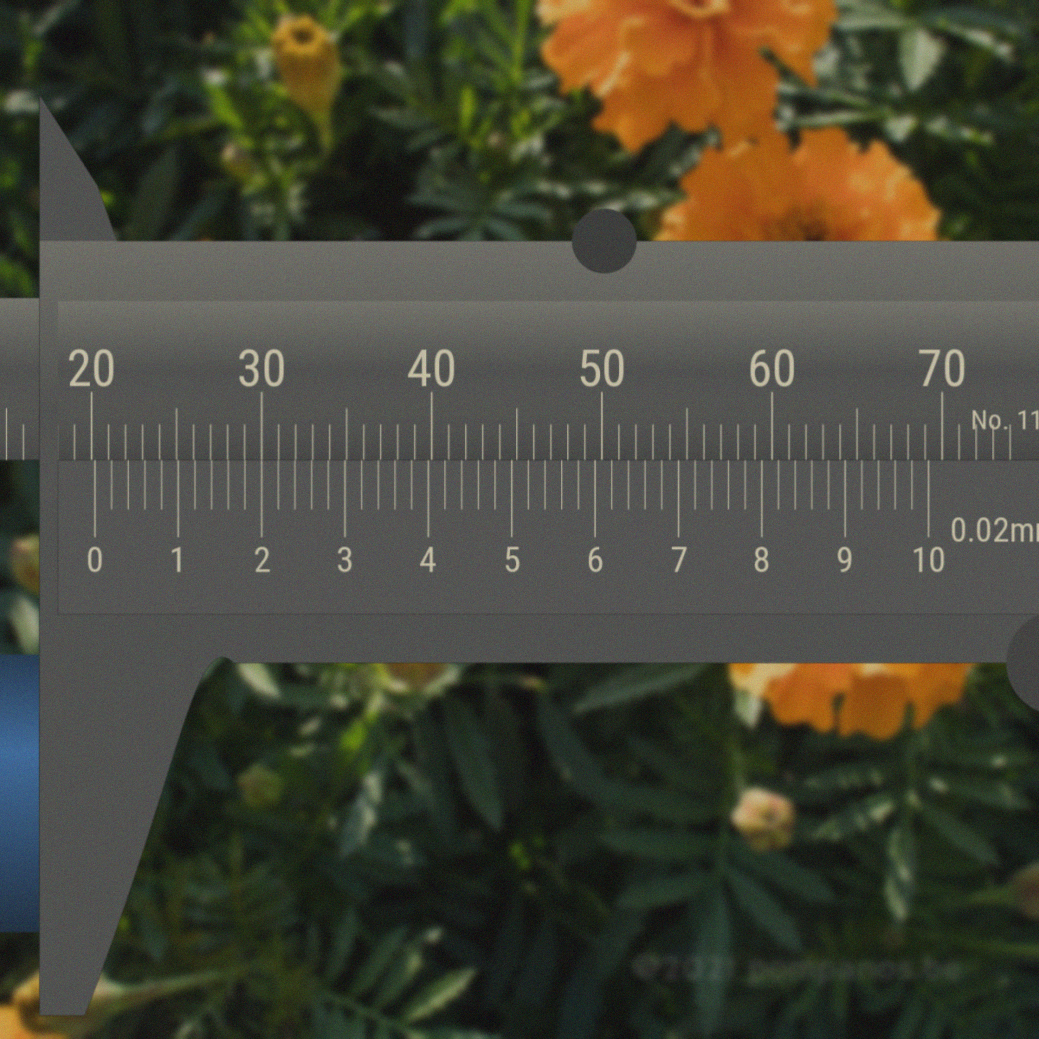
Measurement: 20.2 mm
